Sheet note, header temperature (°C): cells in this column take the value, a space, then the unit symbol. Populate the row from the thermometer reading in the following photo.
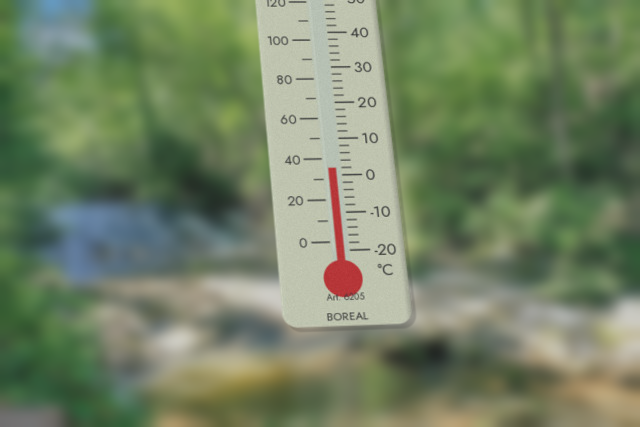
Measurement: 2 °C
